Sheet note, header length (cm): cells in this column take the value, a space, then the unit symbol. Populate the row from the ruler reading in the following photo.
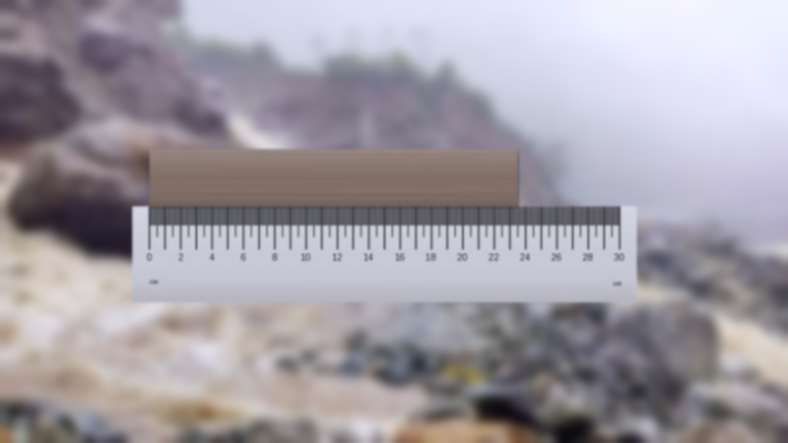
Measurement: 23.5 cm
